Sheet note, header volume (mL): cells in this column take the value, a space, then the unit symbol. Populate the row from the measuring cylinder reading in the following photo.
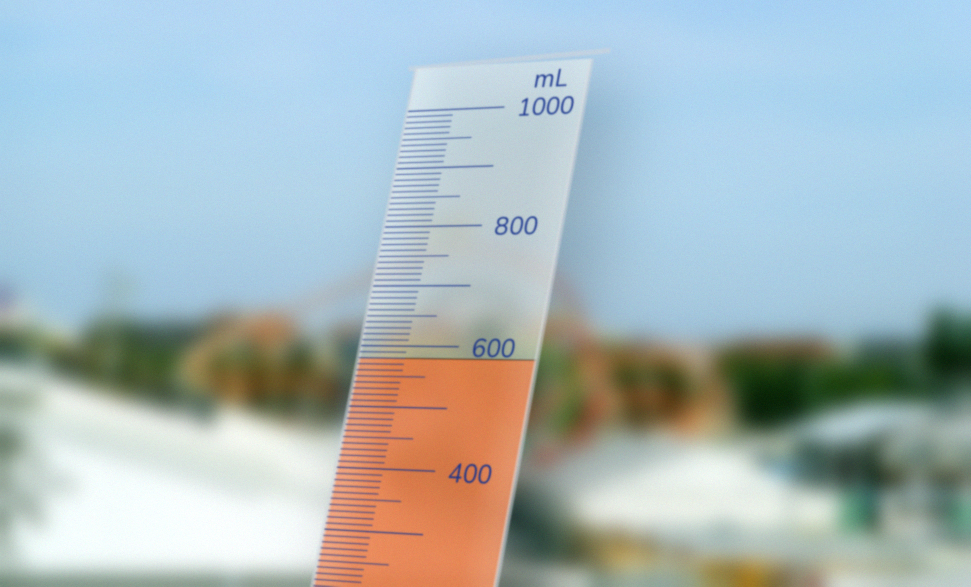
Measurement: 580 mL
